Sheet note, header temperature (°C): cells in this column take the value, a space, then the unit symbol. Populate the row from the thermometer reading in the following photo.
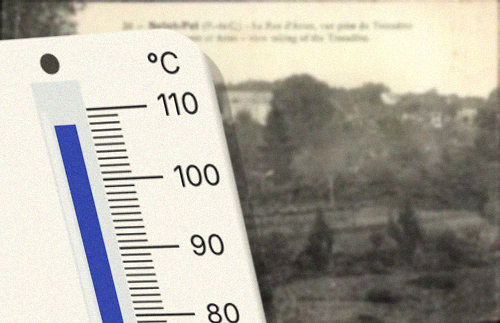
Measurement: 108 °C
